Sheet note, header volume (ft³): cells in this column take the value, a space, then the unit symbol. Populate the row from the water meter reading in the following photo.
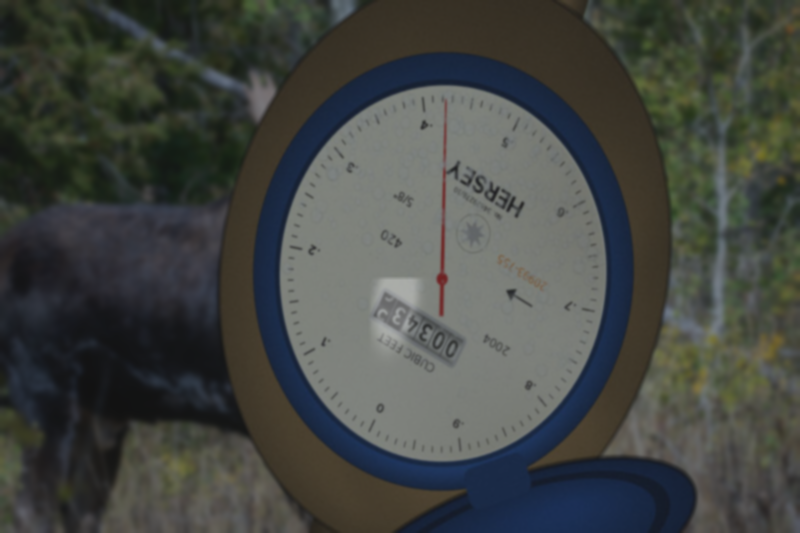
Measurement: 3435.42 ft³
